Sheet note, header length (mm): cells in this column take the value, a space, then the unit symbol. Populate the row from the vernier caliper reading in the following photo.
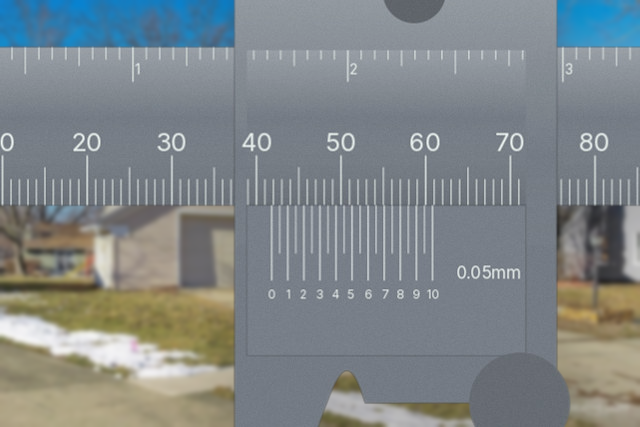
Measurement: 41.8 mm
